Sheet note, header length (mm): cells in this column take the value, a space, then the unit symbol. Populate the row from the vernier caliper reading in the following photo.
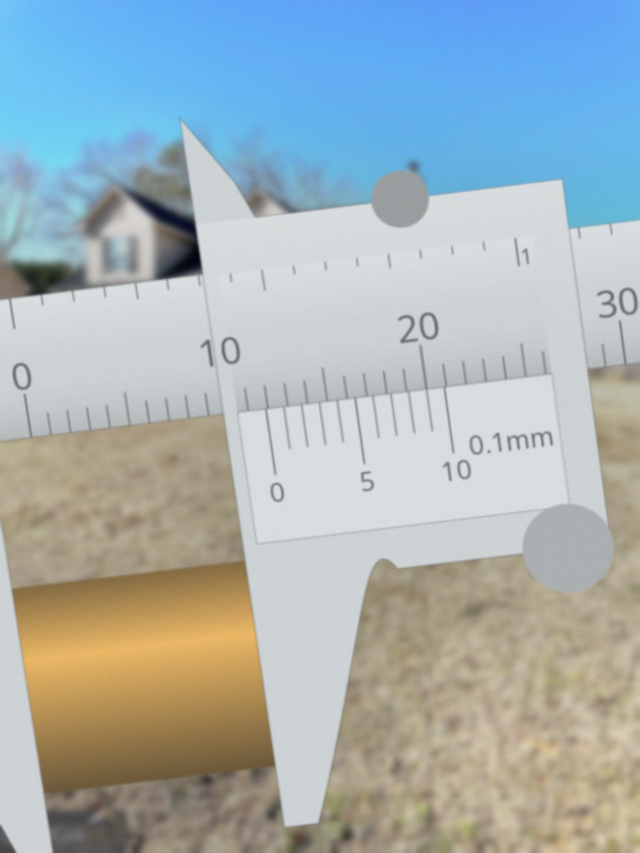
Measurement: 11.9 mm
